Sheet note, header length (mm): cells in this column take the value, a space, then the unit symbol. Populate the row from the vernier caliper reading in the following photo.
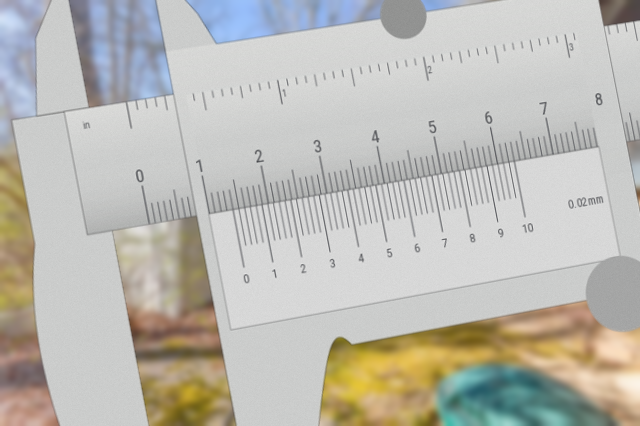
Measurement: 14.0 mm
